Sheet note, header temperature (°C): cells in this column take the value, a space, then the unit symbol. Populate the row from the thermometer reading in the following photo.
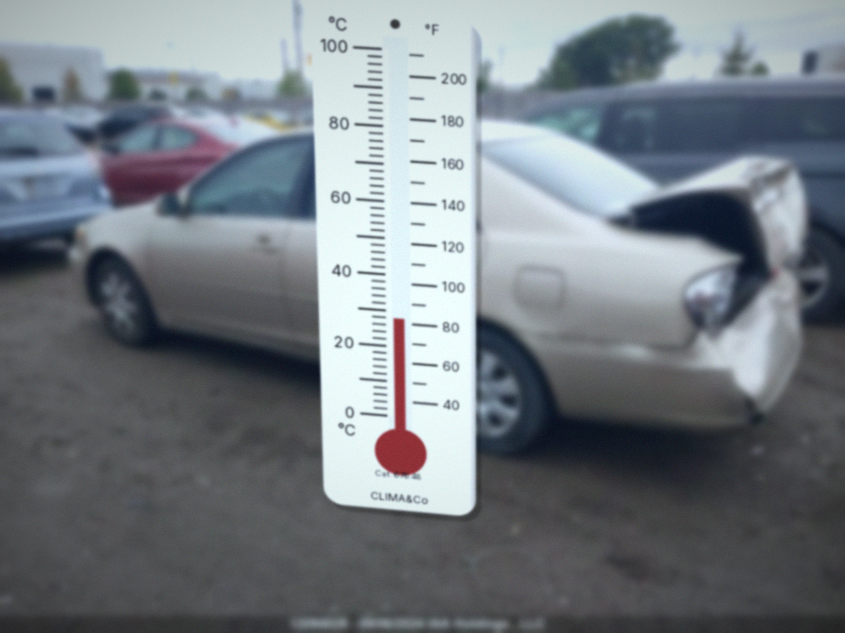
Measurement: 28 °C
